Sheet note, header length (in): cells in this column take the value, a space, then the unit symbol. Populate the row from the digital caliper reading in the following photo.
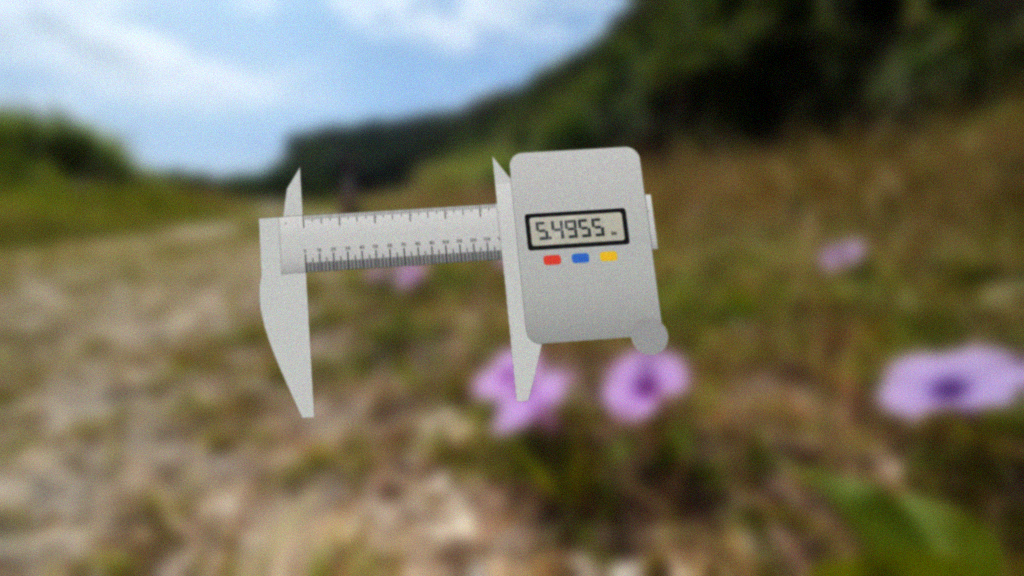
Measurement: 5.4955 in
